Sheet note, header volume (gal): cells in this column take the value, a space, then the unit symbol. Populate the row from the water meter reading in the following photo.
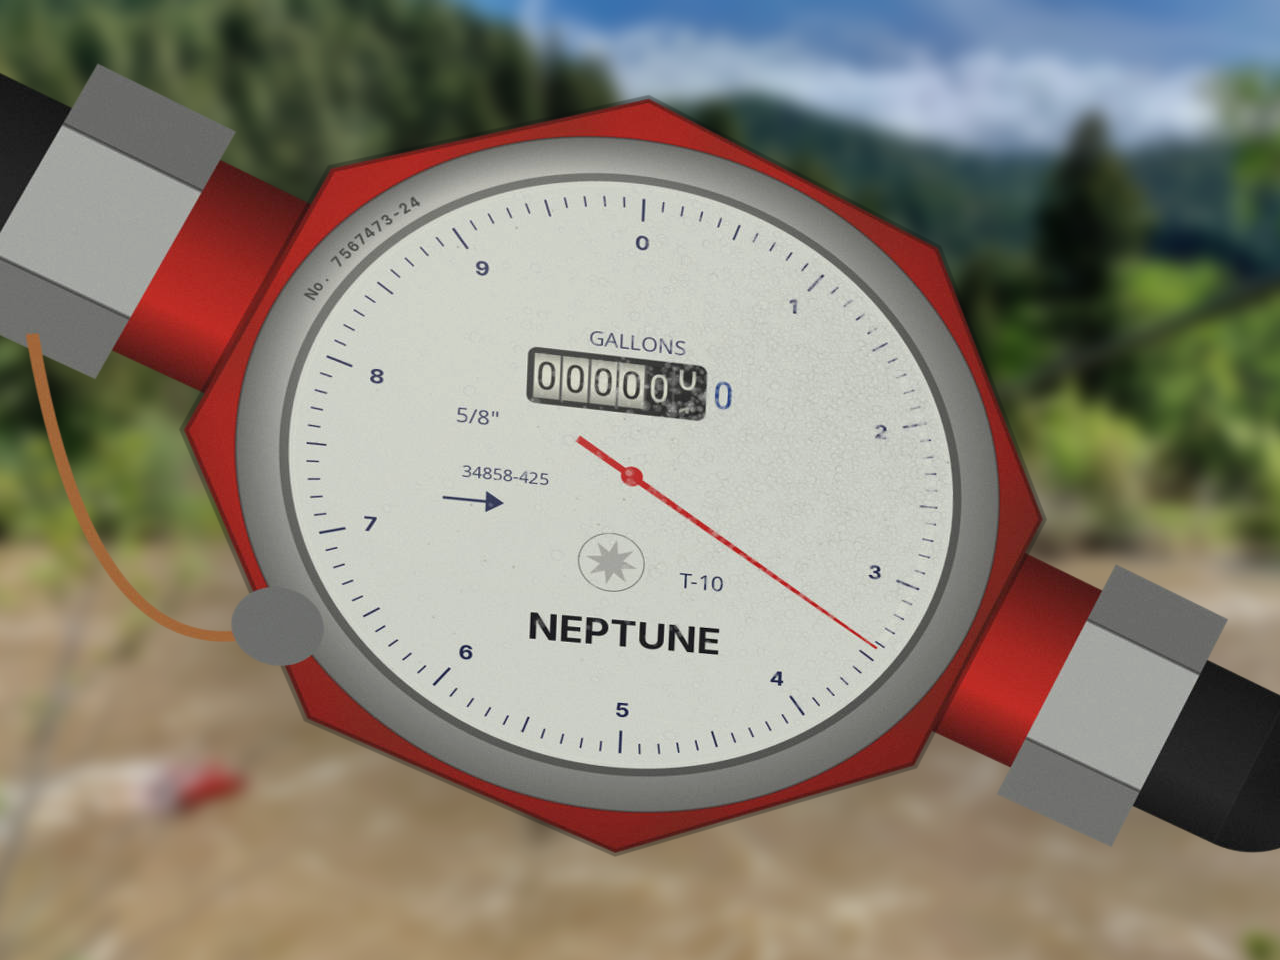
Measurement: 3.4 gal
